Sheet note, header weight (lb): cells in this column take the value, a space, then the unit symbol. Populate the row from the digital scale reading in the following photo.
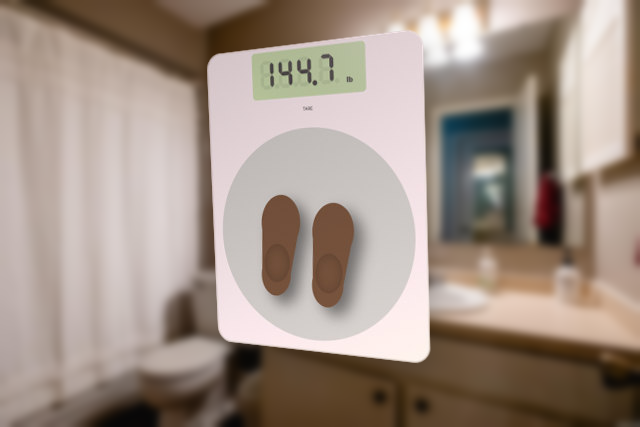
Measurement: 144.7 lb
